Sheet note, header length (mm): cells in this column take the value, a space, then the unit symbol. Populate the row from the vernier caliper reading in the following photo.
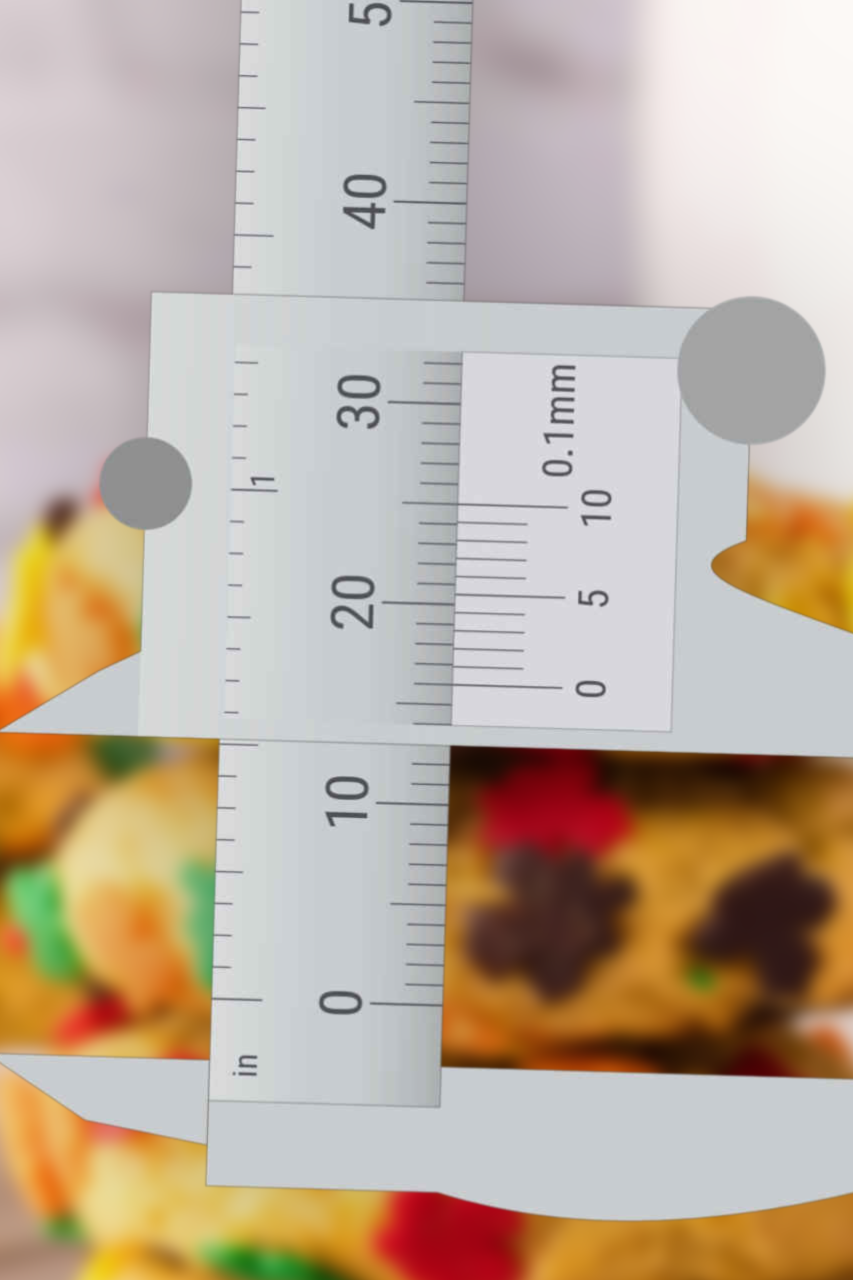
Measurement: 16.0 mm
